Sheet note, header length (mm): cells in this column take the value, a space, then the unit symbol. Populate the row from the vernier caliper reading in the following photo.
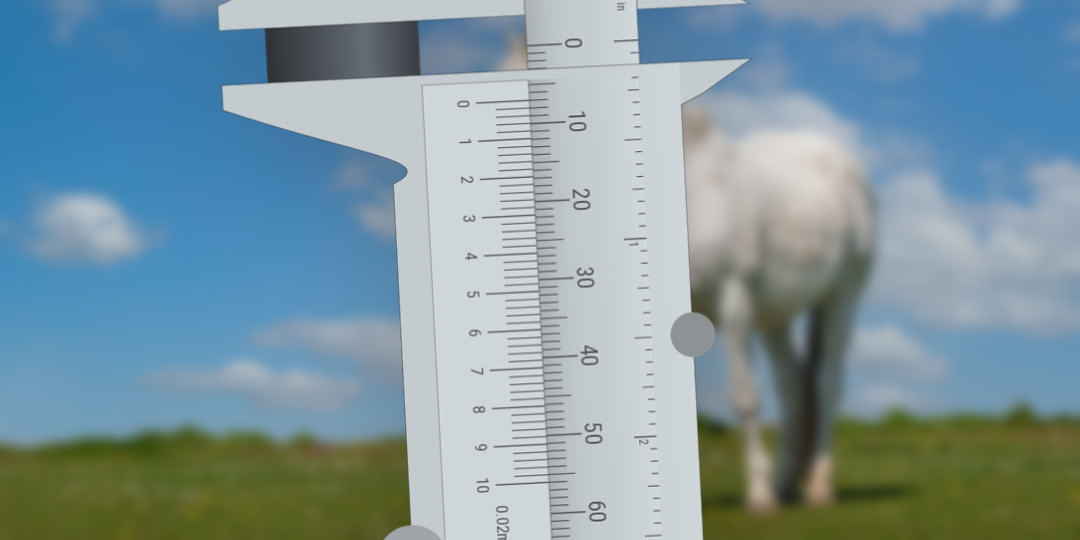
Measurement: 7.0 mm
